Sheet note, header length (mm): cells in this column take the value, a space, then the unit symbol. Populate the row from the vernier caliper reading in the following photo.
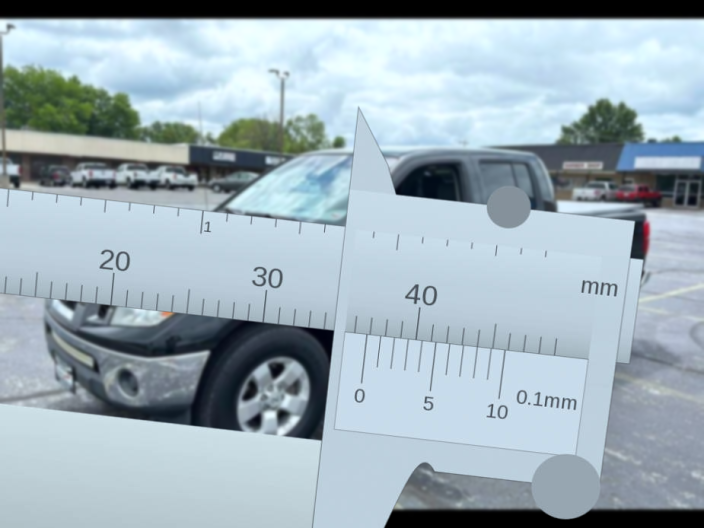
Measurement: 36.8 mm
